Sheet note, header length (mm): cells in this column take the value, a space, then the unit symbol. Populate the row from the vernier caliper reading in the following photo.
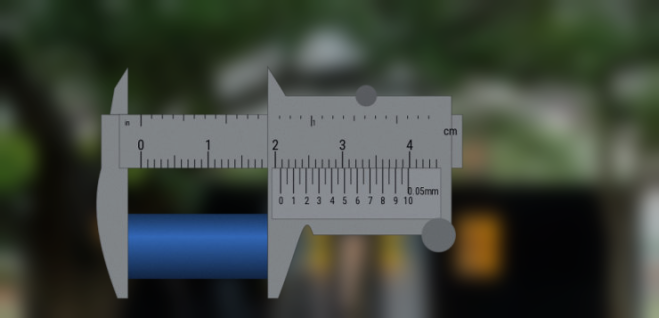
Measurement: 20.8 mm
